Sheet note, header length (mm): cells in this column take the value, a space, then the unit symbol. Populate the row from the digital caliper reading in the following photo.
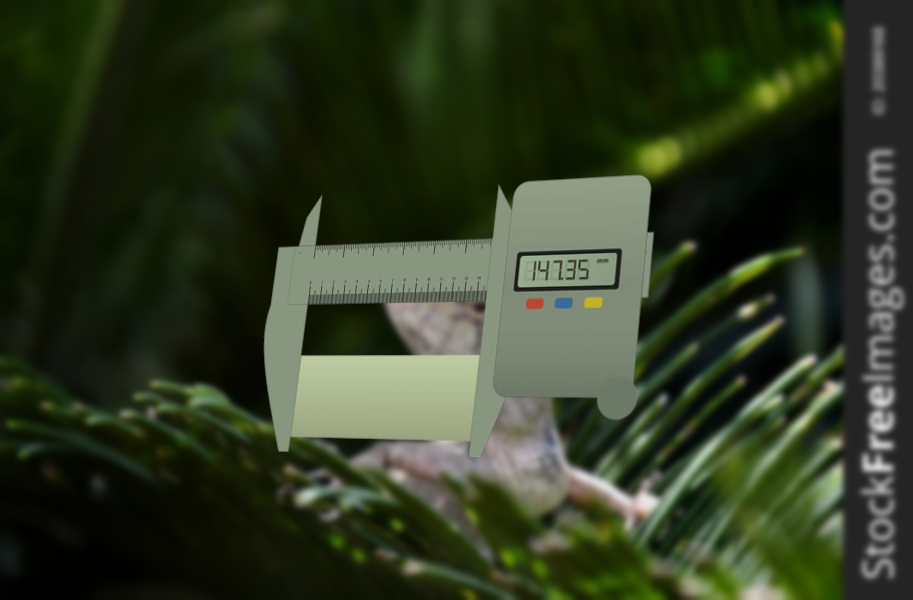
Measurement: 147.35 mm
